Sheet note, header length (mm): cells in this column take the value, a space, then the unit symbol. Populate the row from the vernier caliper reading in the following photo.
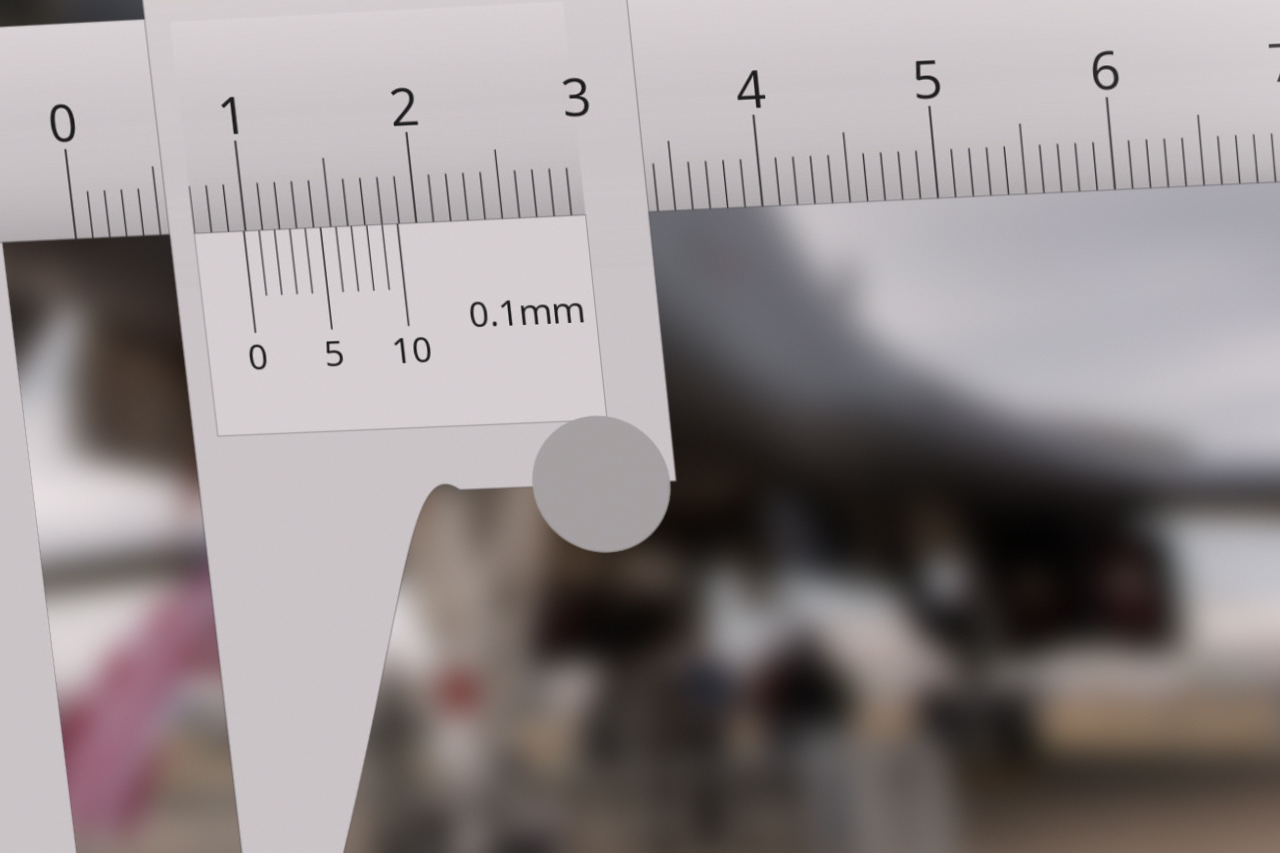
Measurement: 9.9 mm
